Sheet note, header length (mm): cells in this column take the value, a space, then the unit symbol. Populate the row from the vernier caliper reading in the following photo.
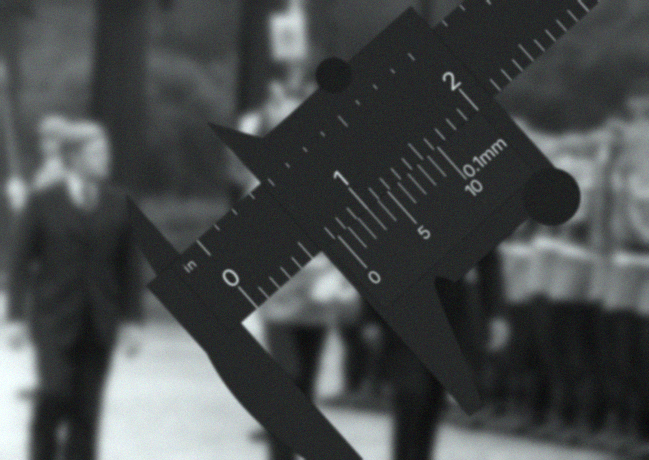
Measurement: 7.3 mm
